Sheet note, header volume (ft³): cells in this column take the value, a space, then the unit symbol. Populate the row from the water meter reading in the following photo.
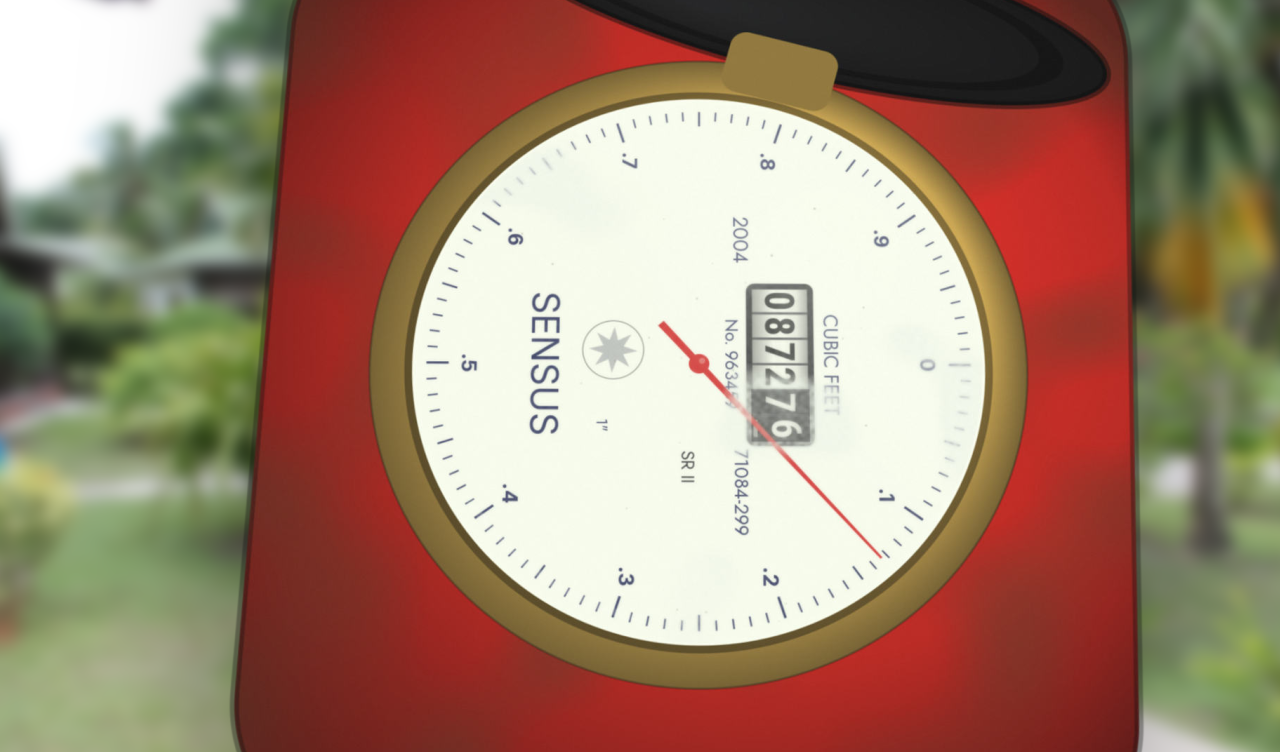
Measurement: 87276.13 ft³
